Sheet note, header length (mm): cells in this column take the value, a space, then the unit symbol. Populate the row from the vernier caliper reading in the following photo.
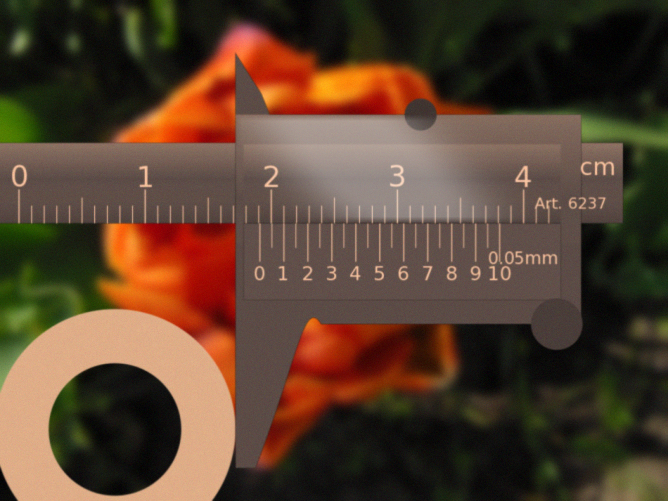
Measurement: 19.1 mm
